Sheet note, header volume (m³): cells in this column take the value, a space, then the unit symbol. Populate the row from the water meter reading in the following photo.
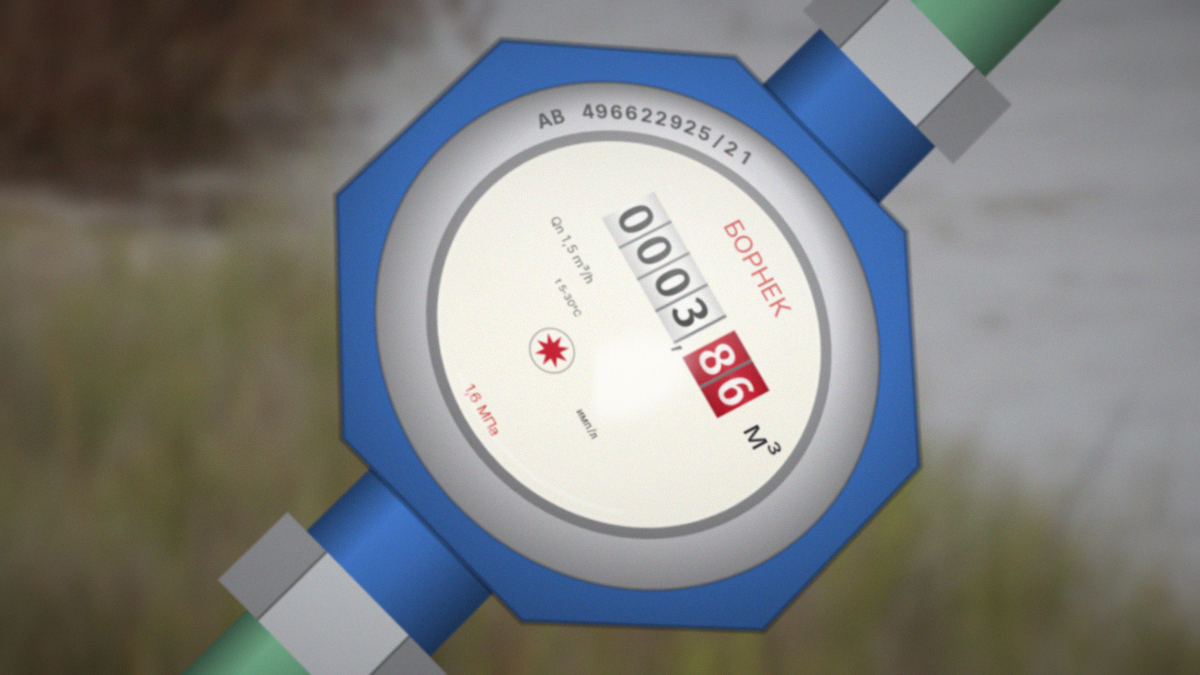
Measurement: 3.86 m³
